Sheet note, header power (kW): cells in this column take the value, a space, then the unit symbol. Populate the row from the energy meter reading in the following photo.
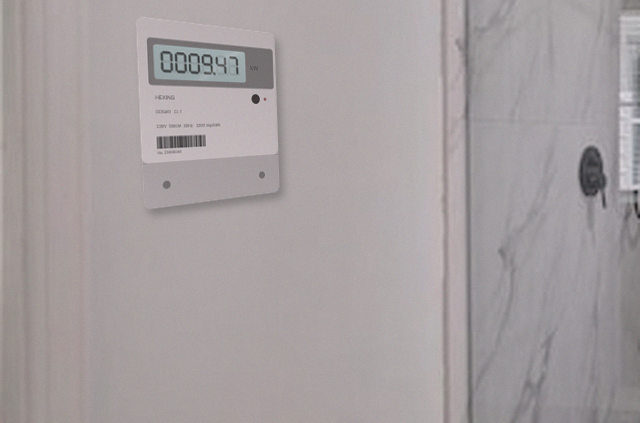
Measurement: 9.47 kW
